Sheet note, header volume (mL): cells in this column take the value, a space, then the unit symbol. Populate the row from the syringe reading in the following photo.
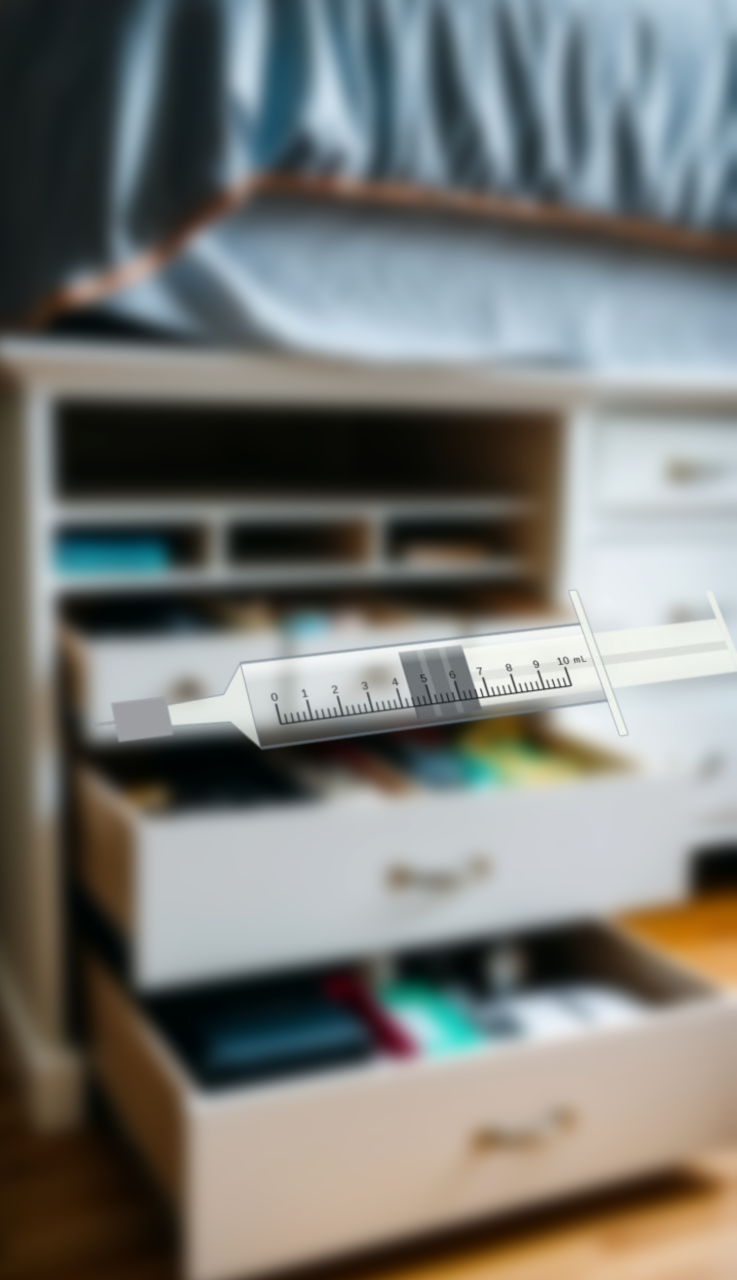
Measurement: 4.4 mL
